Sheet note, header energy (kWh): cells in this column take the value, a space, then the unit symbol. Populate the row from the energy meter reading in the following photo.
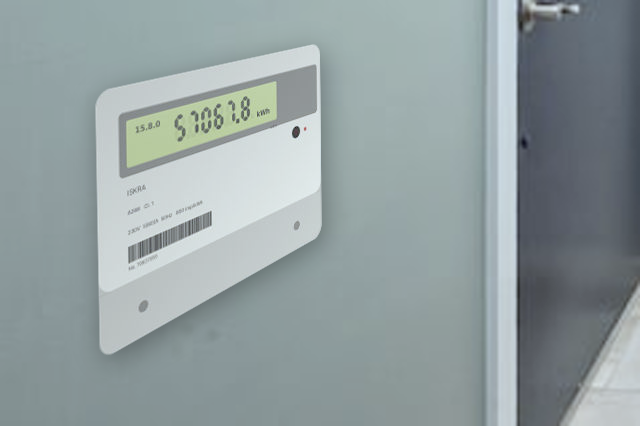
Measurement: 57067.8 kWh
